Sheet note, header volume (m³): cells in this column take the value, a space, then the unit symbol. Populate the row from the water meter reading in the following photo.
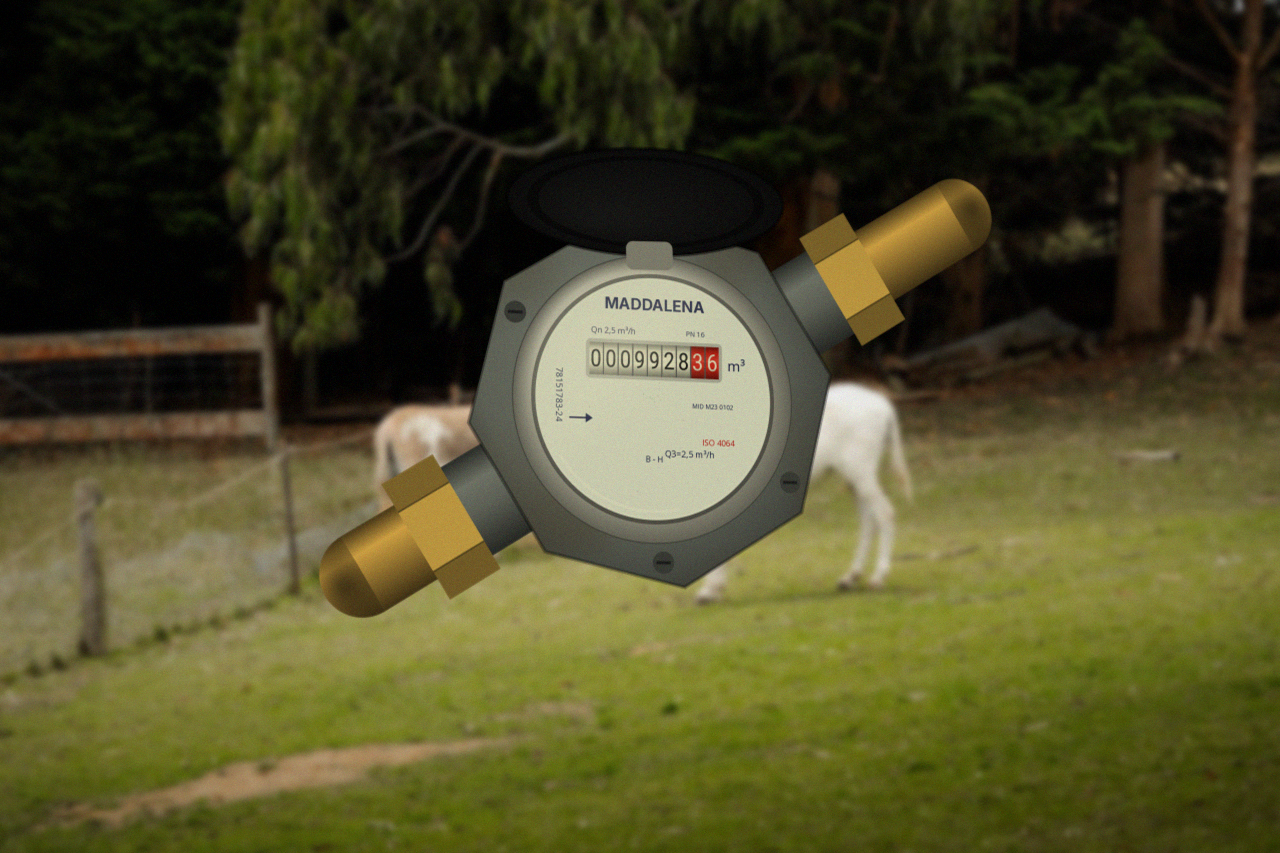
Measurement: 9928.36 m³
